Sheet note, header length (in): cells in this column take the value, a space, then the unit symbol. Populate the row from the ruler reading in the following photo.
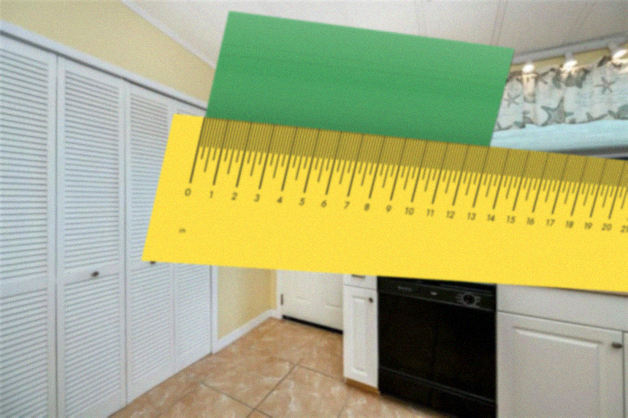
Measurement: 13 in
